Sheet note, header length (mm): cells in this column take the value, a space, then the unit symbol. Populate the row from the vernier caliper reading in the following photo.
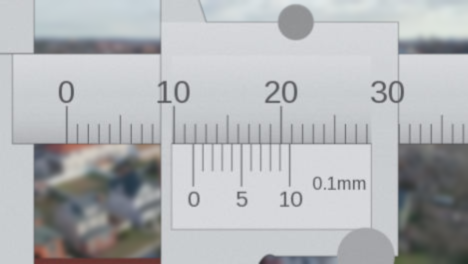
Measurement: 11.8 mm
